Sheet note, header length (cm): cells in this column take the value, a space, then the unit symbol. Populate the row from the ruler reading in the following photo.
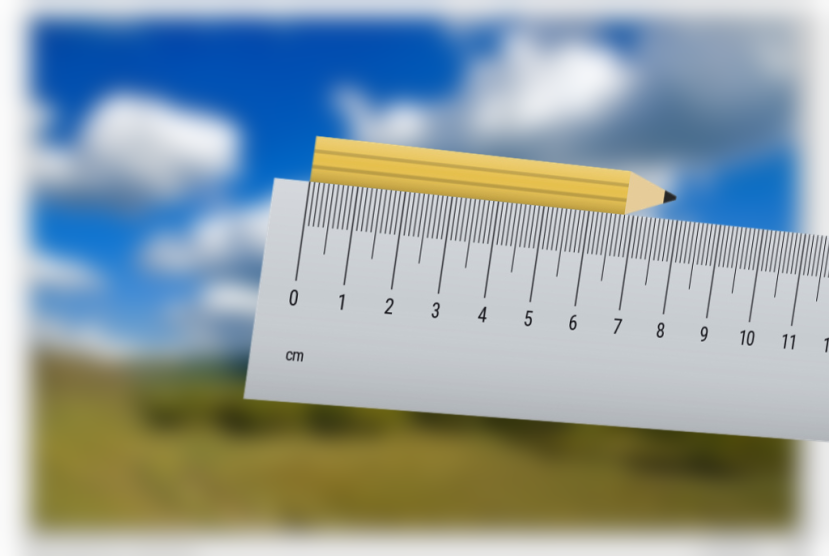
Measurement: 7.9 cm
